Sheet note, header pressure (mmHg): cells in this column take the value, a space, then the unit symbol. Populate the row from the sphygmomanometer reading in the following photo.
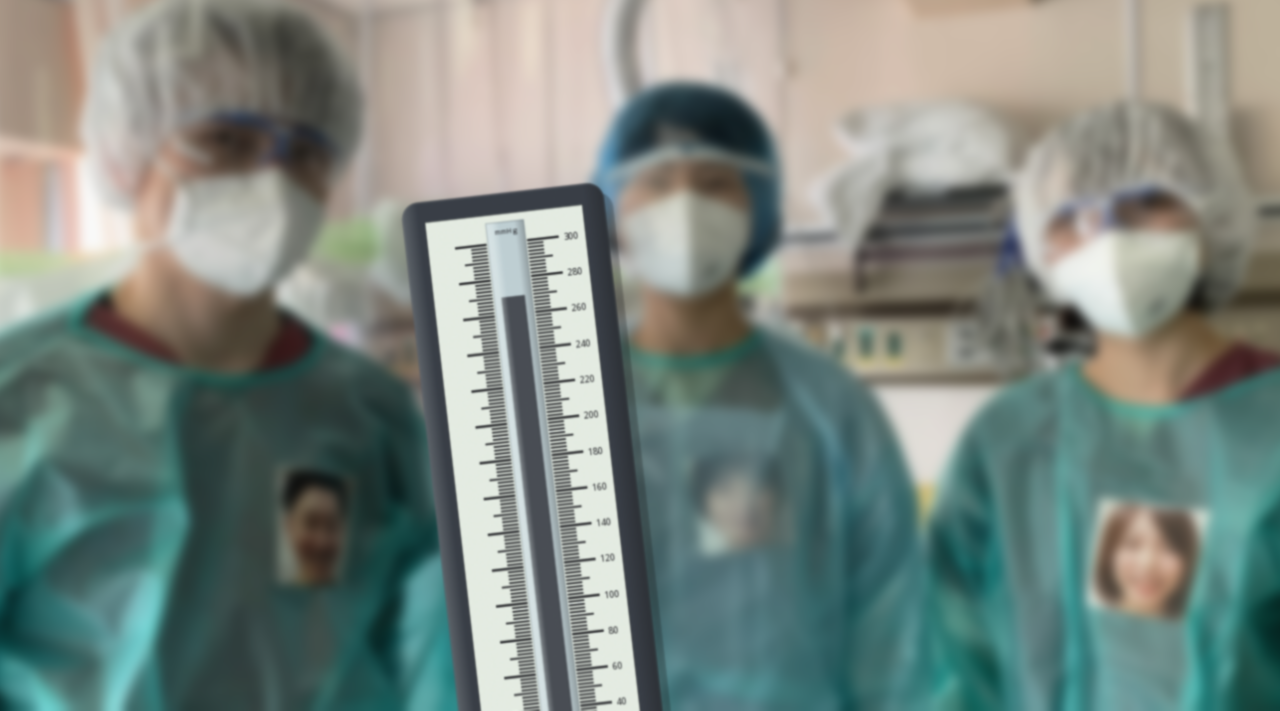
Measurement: 270 mmHg
